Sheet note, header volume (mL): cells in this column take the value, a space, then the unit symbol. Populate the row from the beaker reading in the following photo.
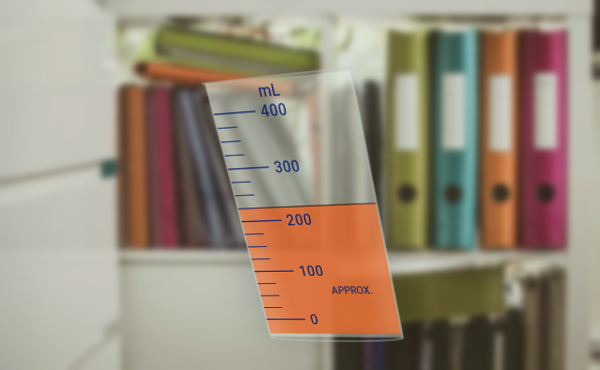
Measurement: 225 mL
